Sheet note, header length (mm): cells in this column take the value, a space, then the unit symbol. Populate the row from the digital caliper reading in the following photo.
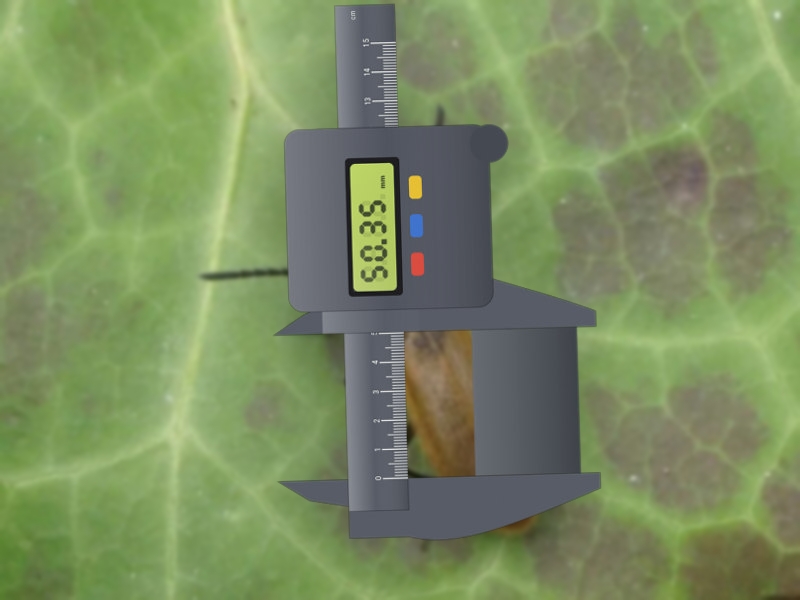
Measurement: 50.35 mm
